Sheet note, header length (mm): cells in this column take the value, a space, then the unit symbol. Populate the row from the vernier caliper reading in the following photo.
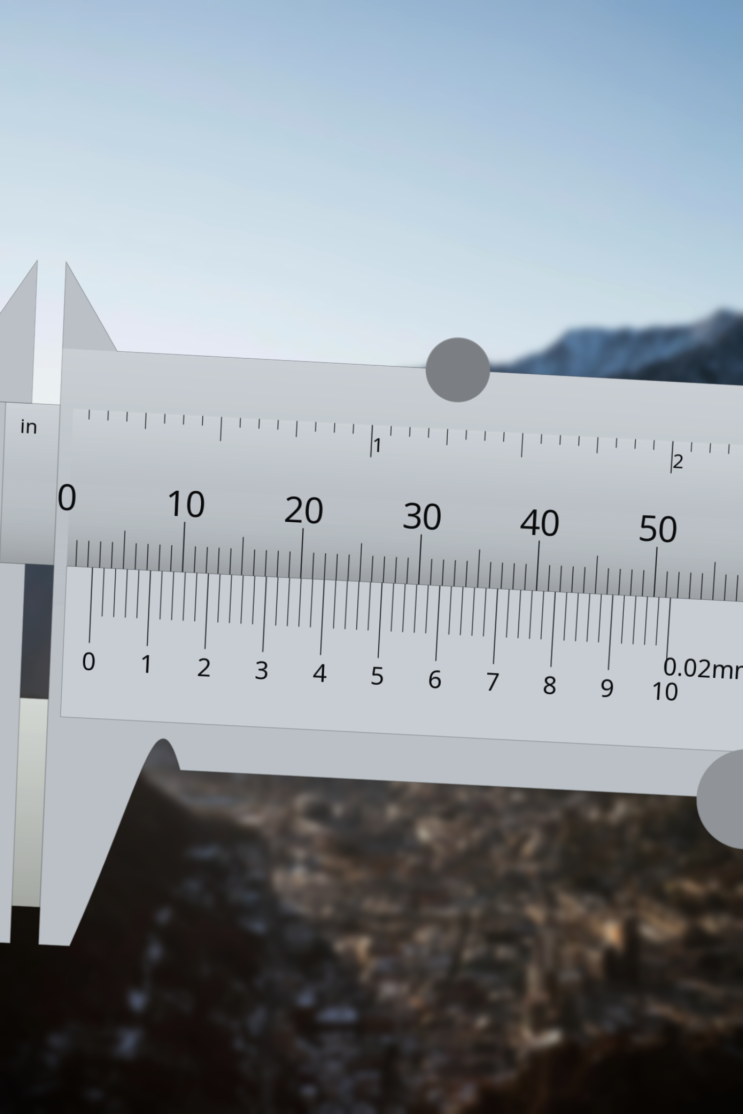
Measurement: 2.4 mm
